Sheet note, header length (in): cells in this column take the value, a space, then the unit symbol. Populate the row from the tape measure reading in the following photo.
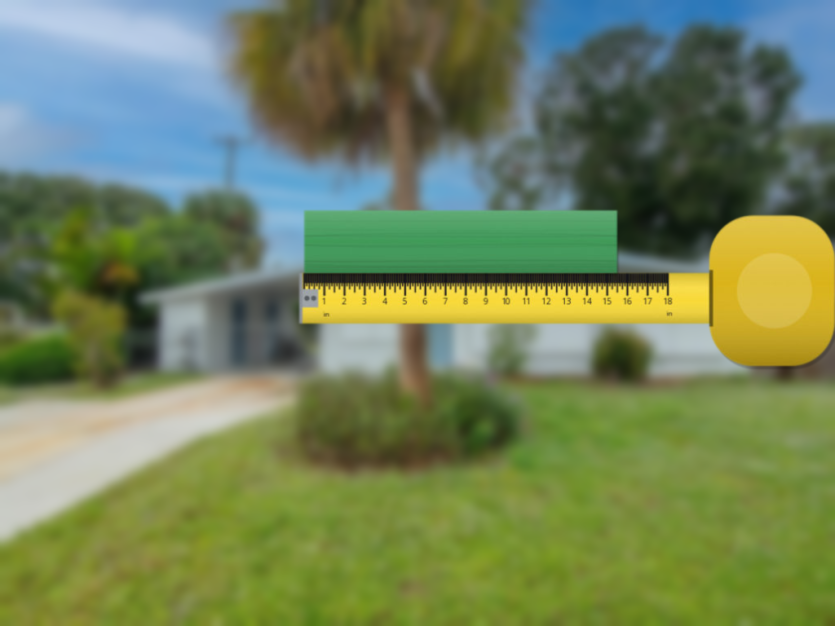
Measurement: 15.5 in
